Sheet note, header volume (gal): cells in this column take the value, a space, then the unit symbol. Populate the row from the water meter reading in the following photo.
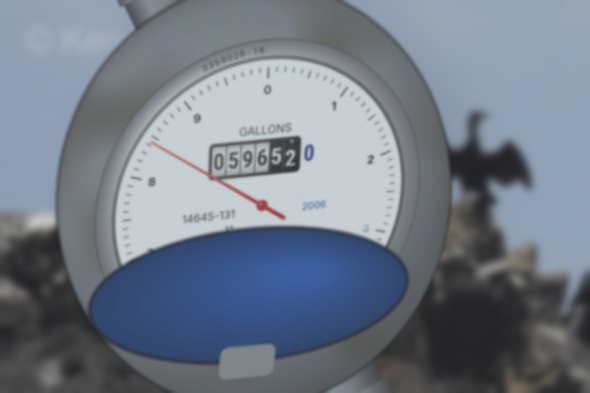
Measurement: 596518.4 gal
